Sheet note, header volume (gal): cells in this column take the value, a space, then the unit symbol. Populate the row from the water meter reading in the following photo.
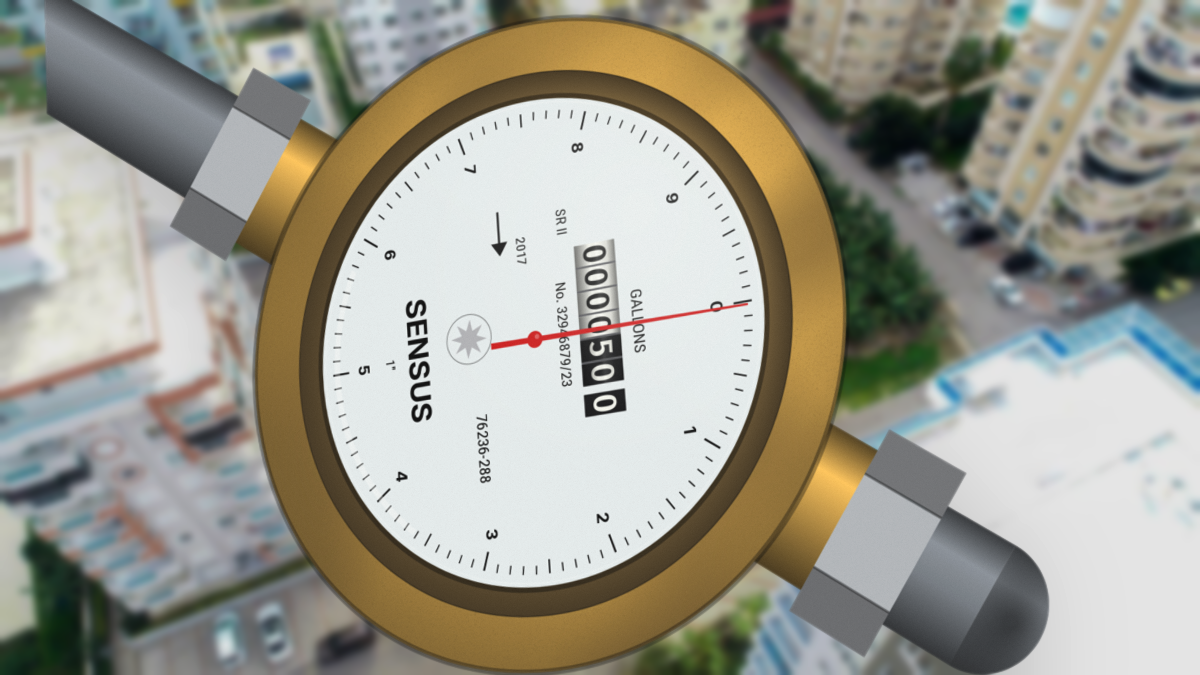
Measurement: 500.0 gal
